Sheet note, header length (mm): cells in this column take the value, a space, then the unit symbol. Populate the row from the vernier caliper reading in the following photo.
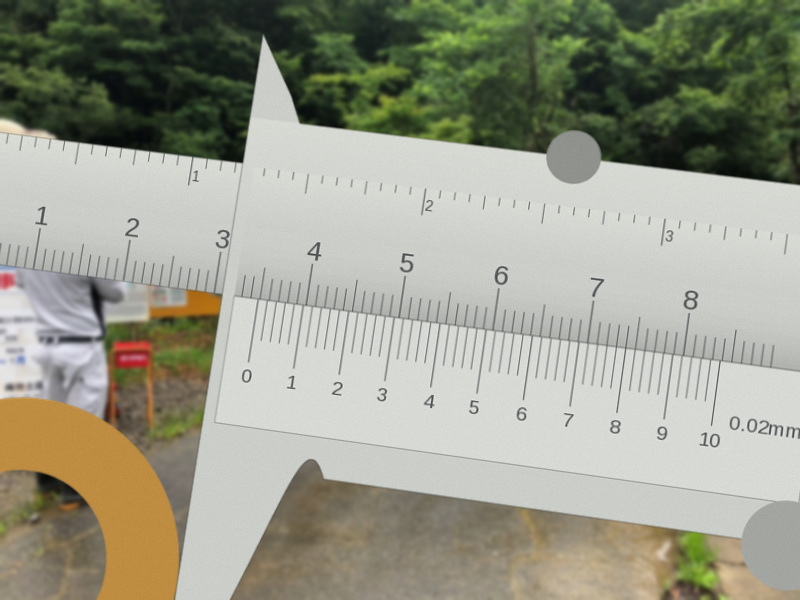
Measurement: 34.8 mm
